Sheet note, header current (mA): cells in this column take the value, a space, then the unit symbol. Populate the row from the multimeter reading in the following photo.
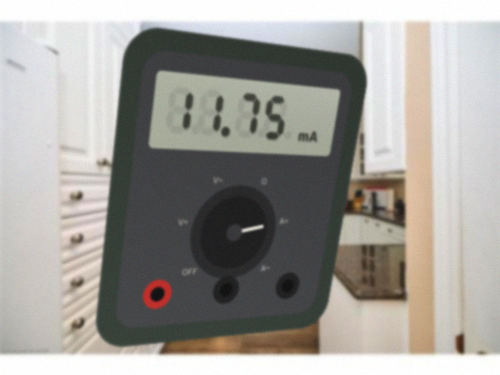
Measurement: 11.75 mA
